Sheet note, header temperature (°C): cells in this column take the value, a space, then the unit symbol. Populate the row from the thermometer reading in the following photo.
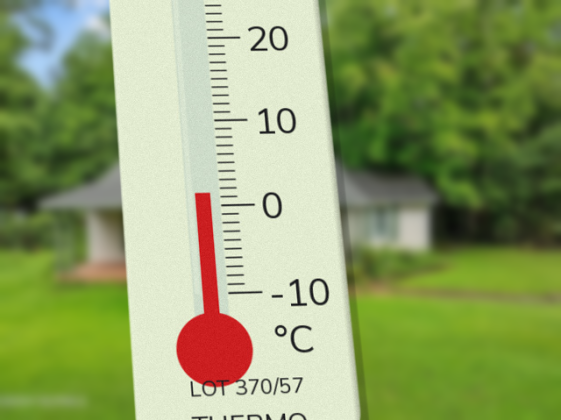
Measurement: 1.5 °C
